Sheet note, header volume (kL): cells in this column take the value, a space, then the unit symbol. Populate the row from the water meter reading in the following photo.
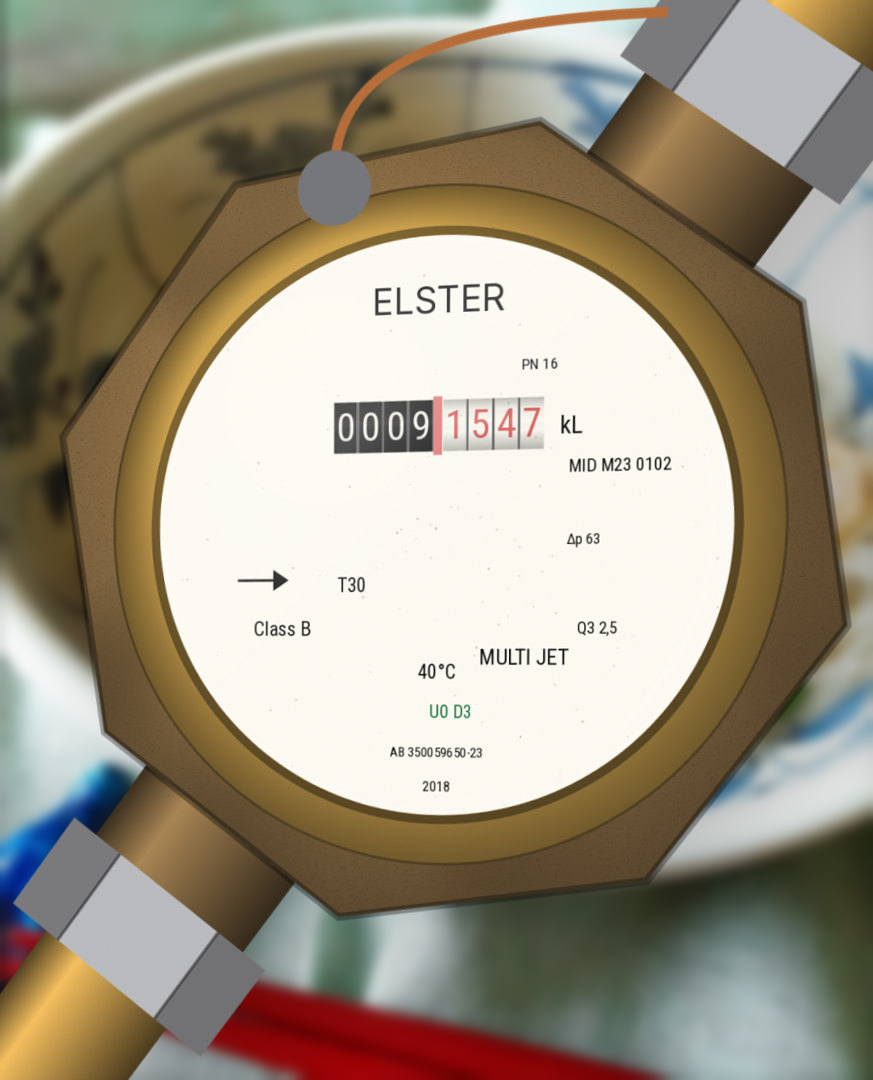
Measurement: 9.1547 kL
